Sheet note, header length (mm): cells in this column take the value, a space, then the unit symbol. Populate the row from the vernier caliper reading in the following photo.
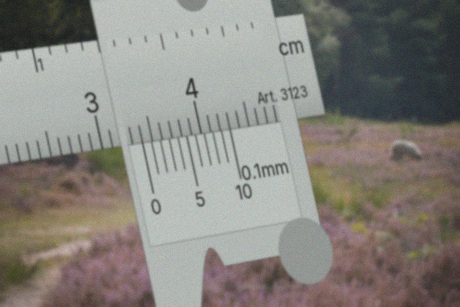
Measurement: 34.0 mm
